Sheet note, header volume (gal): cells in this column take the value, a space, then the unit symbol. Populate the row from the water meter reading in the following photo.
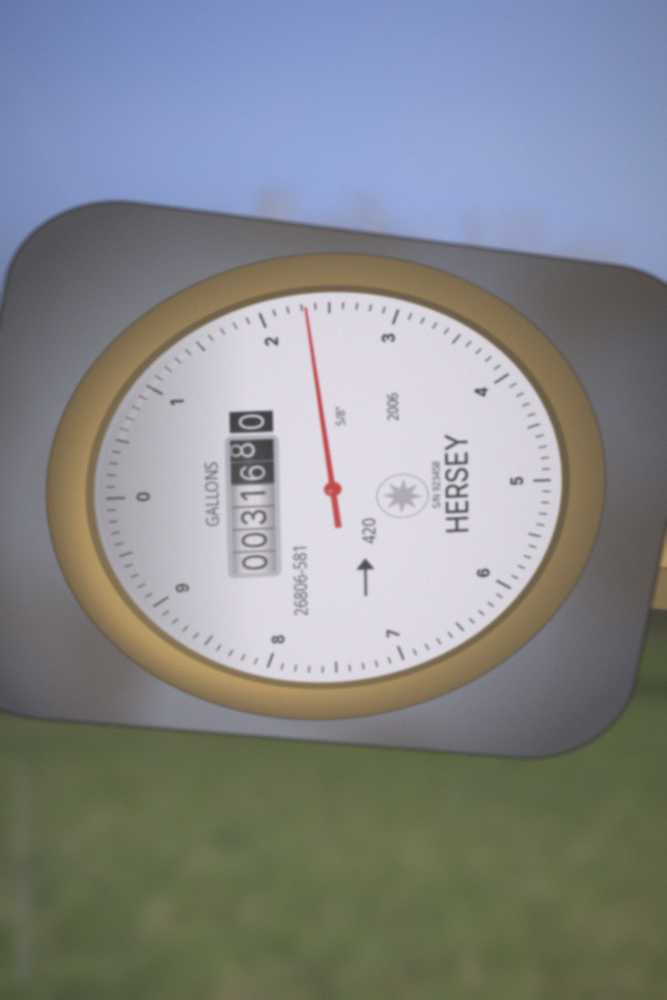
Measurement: 31682.3 gal
